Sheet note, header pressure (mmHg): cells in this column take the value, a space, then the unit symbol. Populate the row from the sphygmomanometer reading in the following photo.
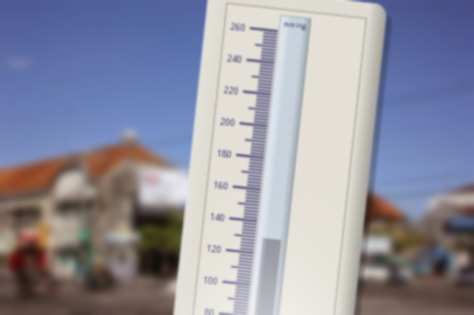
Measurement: 130 mmHg
